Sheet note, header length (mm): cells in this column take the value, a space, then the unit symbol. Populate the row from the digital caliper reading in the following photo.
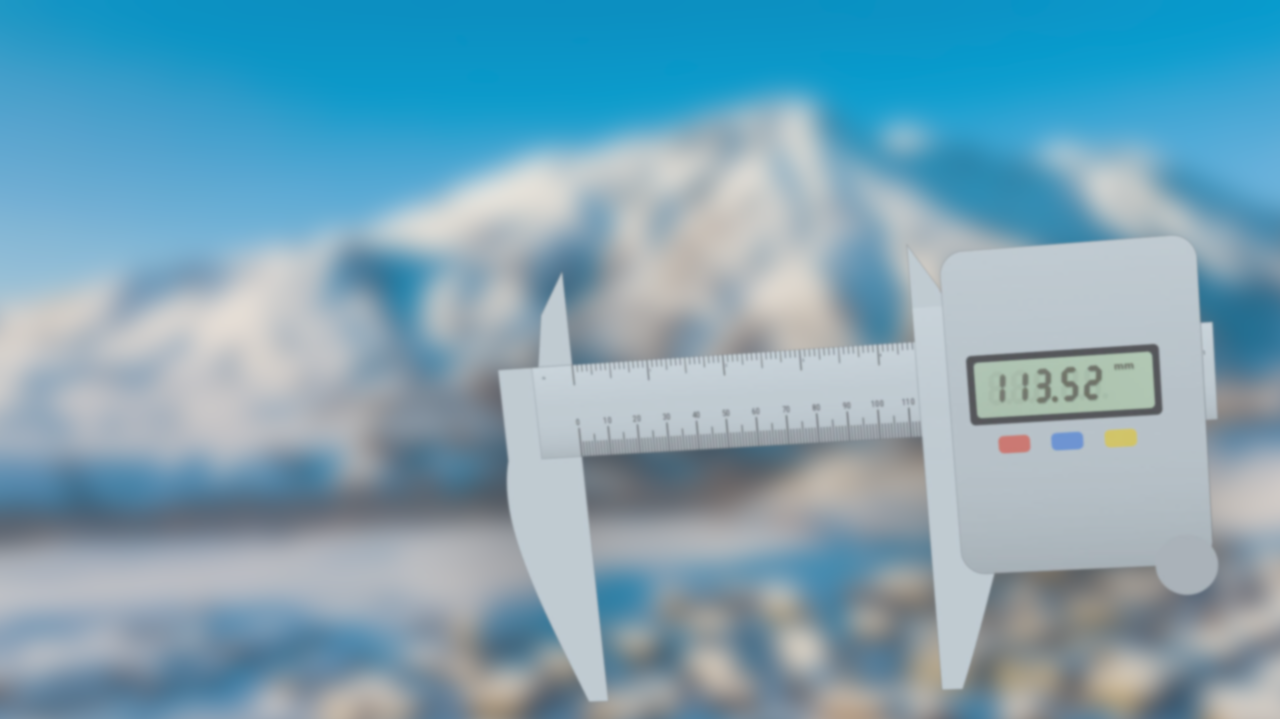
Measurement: 113.52 mm
